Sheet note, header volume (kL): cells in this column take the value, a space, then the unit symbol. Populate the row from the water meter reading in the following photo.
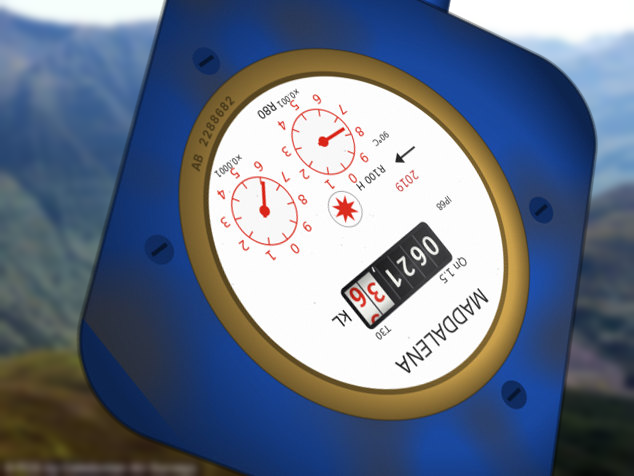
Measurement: 621.3576 kL
